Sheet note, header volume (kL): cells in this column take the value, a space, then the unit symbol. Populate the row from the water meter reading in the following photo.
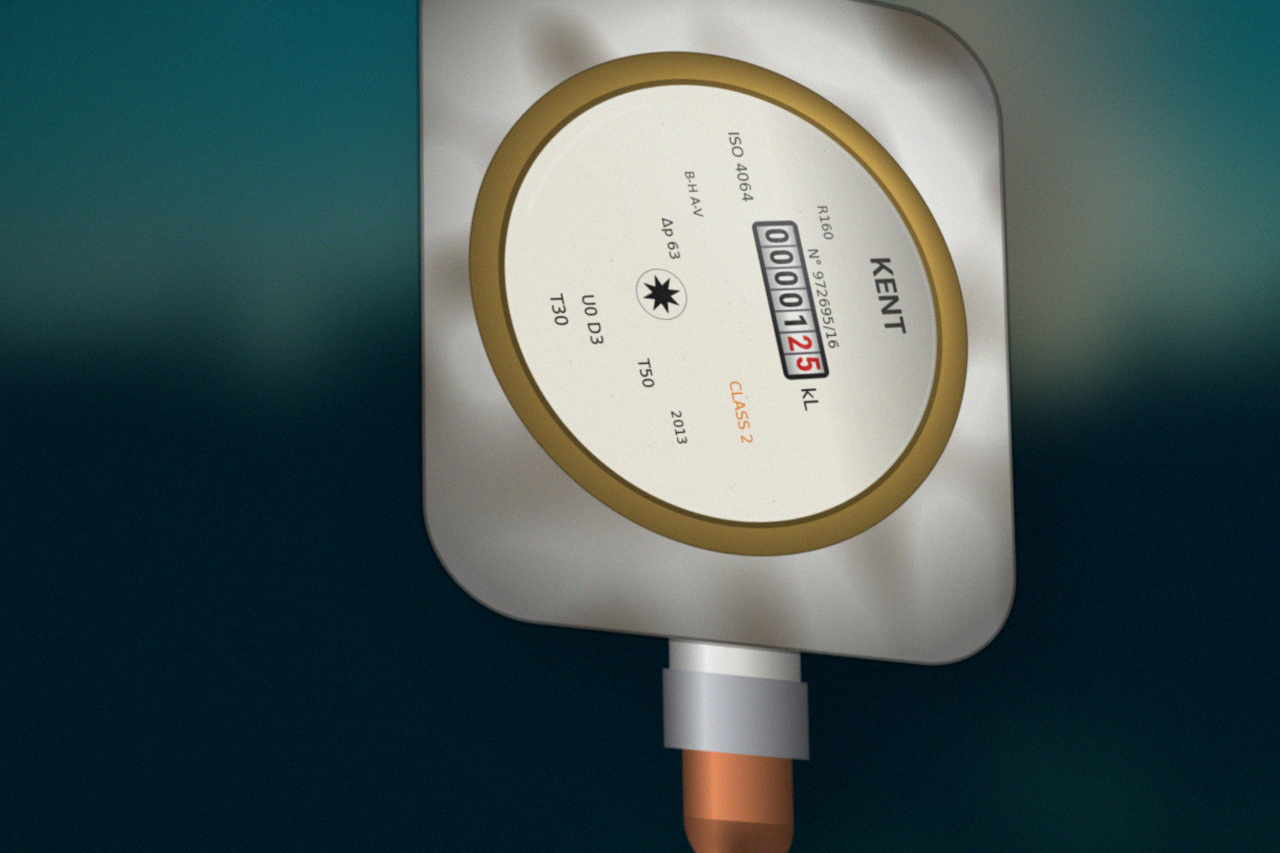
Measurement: 1.25 kL
